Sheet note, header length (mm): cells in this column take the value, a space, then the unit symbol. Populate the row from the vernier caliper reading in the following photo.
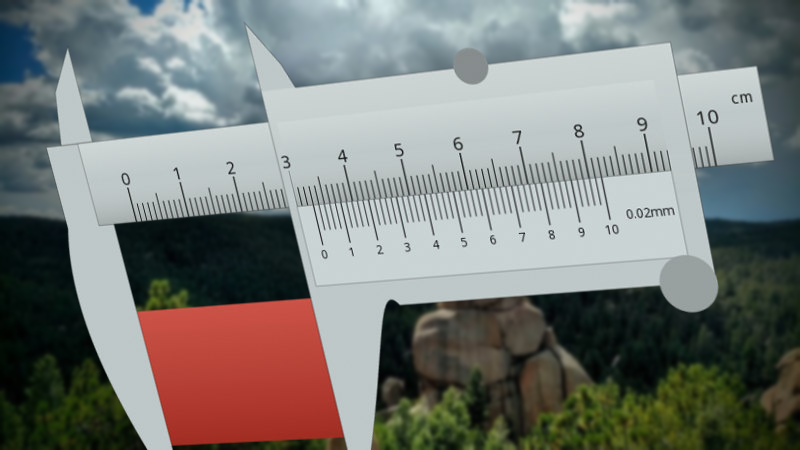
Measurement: 33.0 mm
